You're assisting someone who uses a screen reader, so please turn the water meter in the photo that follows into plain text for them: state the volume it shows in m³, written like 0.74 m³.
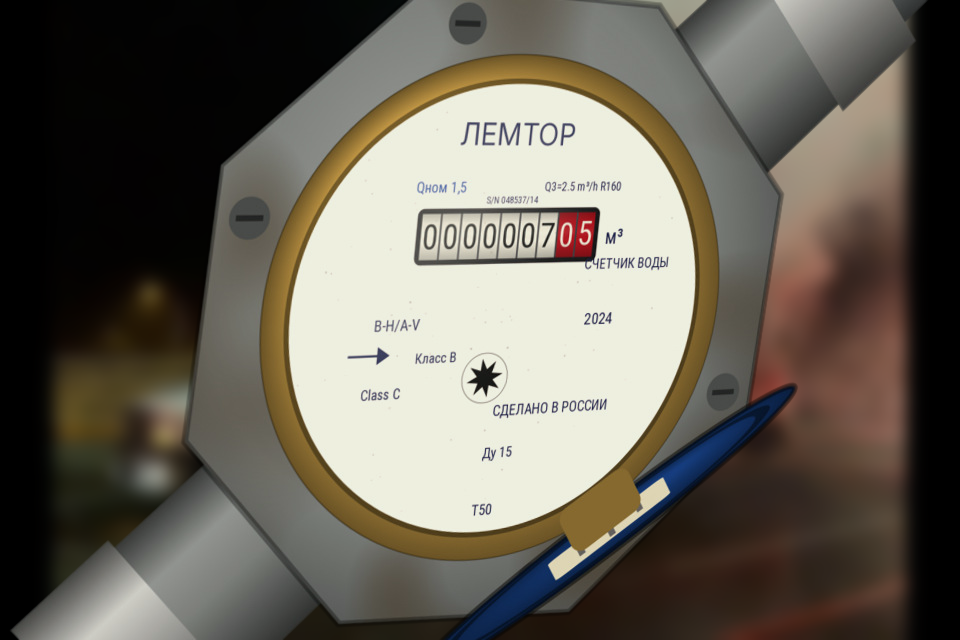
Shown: 7.05 m³
